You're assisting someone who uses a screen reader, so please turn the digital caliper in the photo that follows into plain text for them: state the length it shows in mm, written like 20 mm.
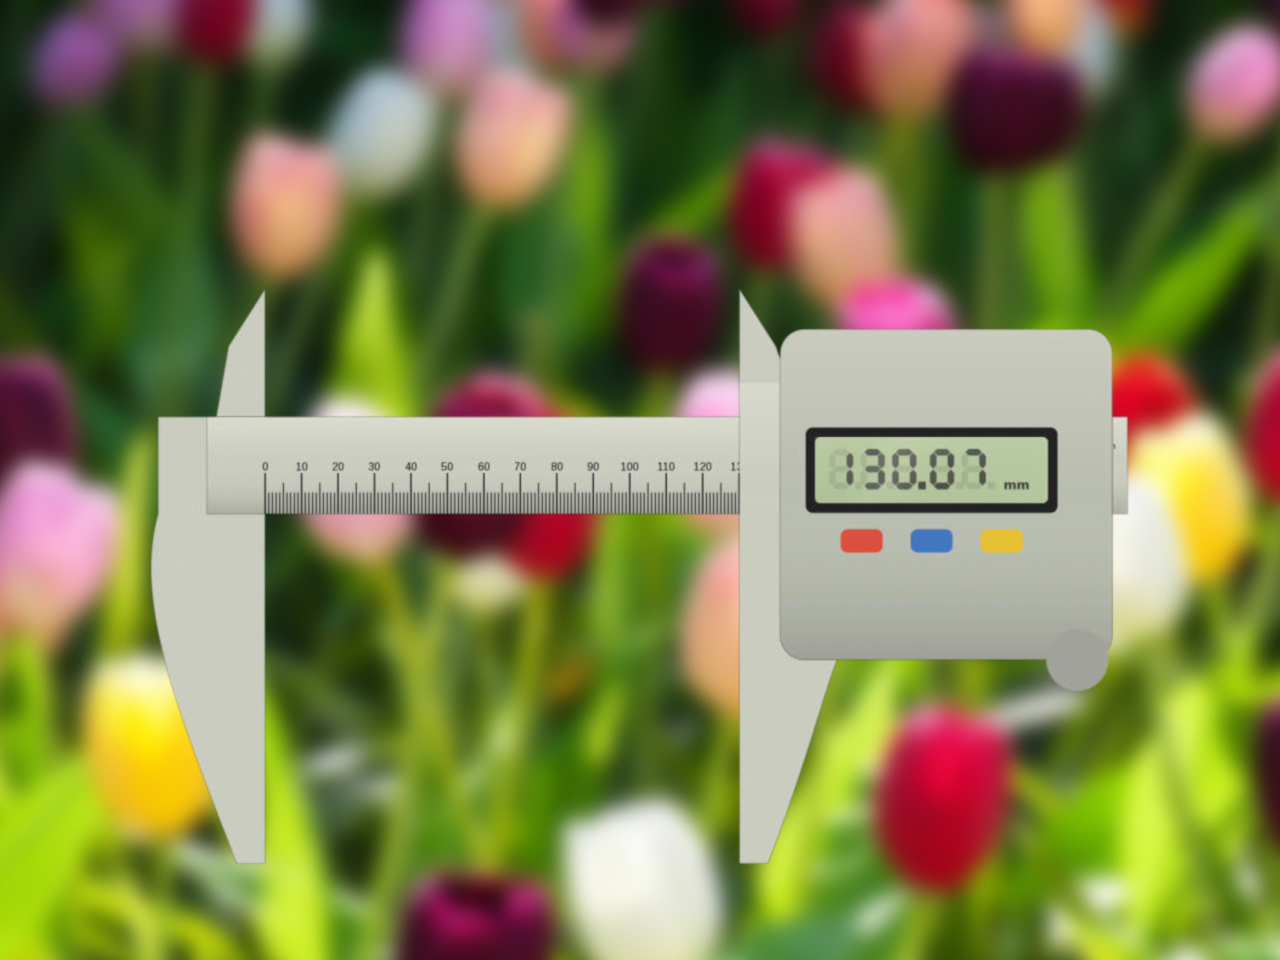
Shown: 130.07 mm
